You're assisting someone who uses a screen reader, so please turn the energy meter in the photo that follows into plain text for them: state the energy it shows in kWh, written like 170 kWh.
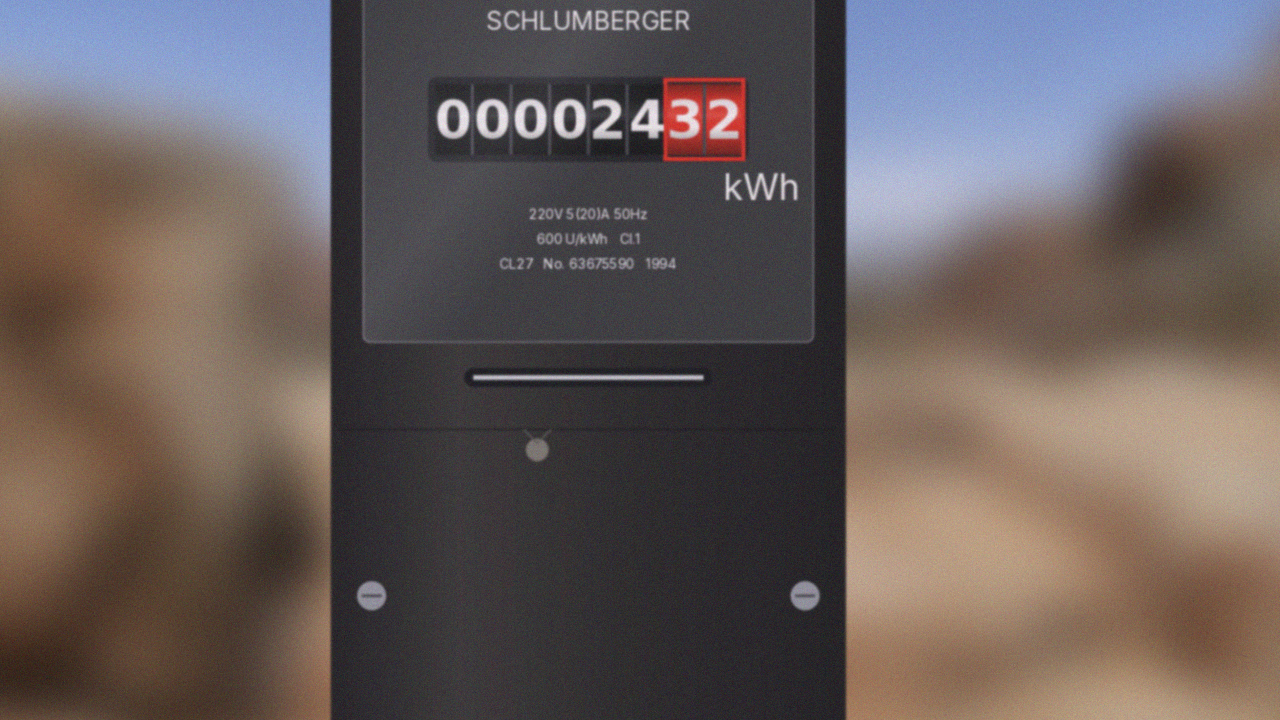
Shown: 24.32 kWh
